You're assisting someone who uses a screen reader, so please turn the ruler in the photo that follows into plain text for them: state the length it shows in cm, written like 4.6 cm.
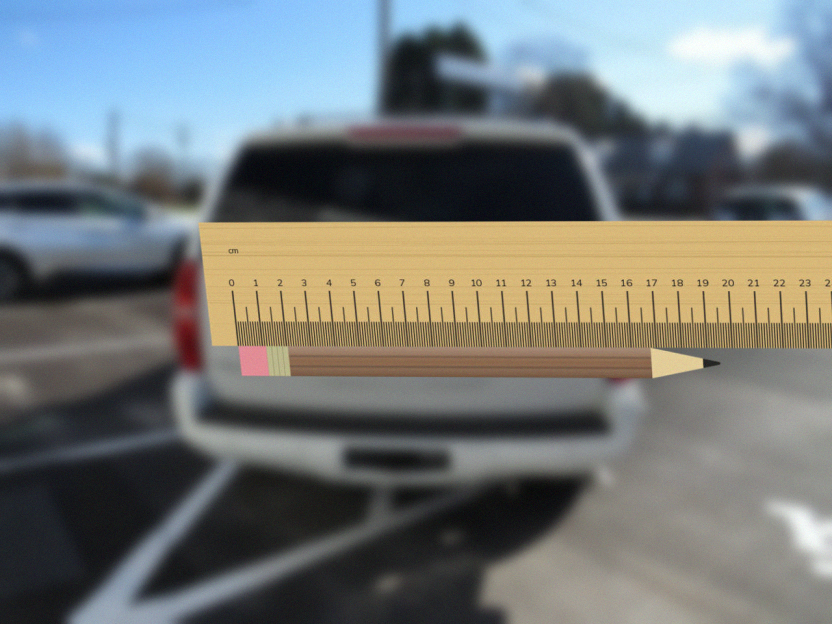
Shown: 19.5 cm
